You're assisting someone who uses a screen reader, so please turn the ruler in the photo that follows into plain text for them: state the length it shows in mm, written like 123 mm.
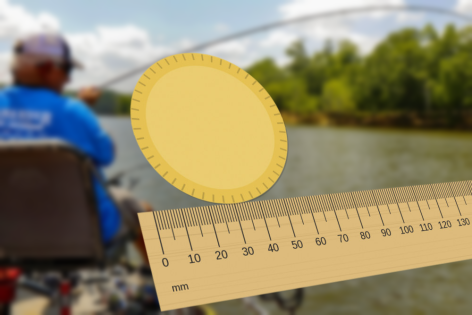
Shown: 60 mm
